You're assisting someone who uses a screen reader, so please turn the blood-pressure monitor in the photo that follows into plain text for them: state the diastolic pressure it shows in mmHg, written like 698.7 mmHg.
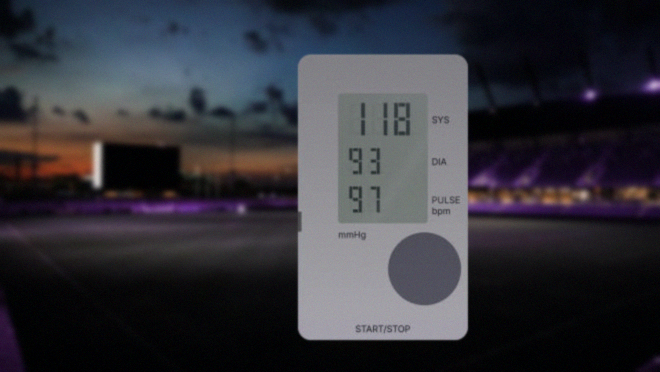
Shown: 93 mmHg
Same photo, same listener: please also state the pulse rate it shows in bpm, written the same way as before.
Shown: 97 bpm
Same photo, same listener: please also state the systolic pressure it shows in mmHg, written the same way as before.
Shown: 118 mmHg
